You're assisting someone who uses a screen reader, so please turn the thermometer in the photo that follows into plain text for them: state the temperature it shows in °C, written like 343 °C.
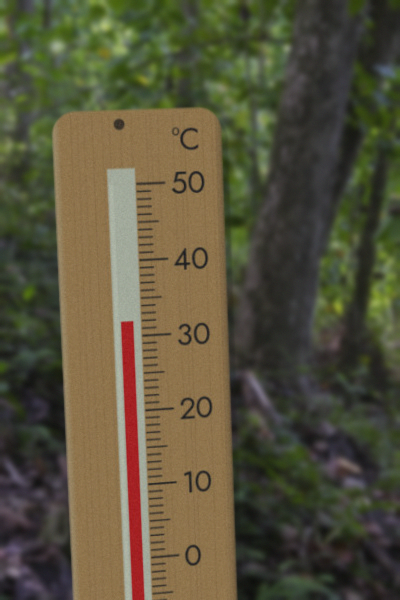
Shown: 32 °C
